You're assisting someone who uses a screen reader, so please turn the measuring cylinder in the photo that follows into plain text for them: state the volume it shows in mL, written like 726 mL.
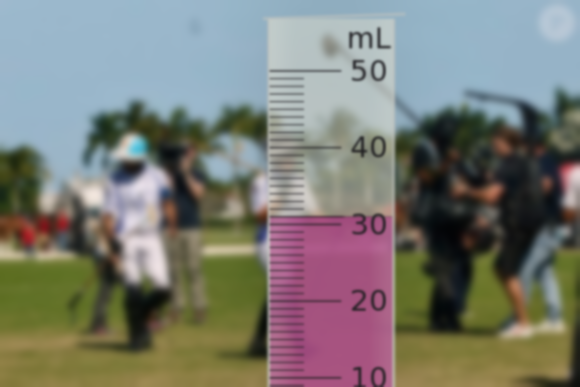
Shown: 31 mL
